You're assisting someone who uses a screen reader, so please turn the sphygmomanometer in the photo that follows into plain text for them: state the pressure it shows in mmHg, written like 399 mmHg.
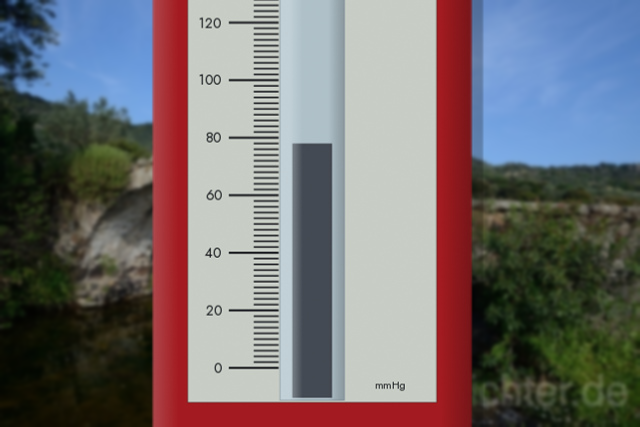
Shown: 78 mmHg
